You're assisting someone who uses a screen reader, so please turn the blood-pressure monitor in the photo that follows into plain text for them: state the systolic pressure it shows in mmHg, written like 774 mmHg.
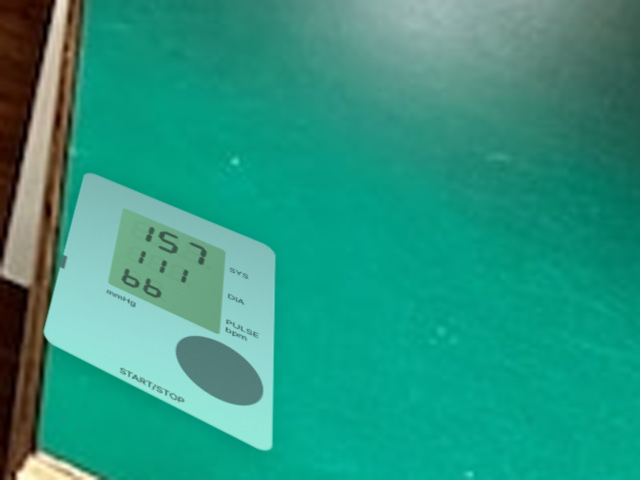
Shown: 157 mmHg
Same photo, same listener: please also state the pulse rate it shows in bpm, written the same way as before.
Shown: 66 bpm
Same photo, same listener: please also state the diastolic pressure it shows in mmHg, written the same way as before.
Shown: 111 mmHg
